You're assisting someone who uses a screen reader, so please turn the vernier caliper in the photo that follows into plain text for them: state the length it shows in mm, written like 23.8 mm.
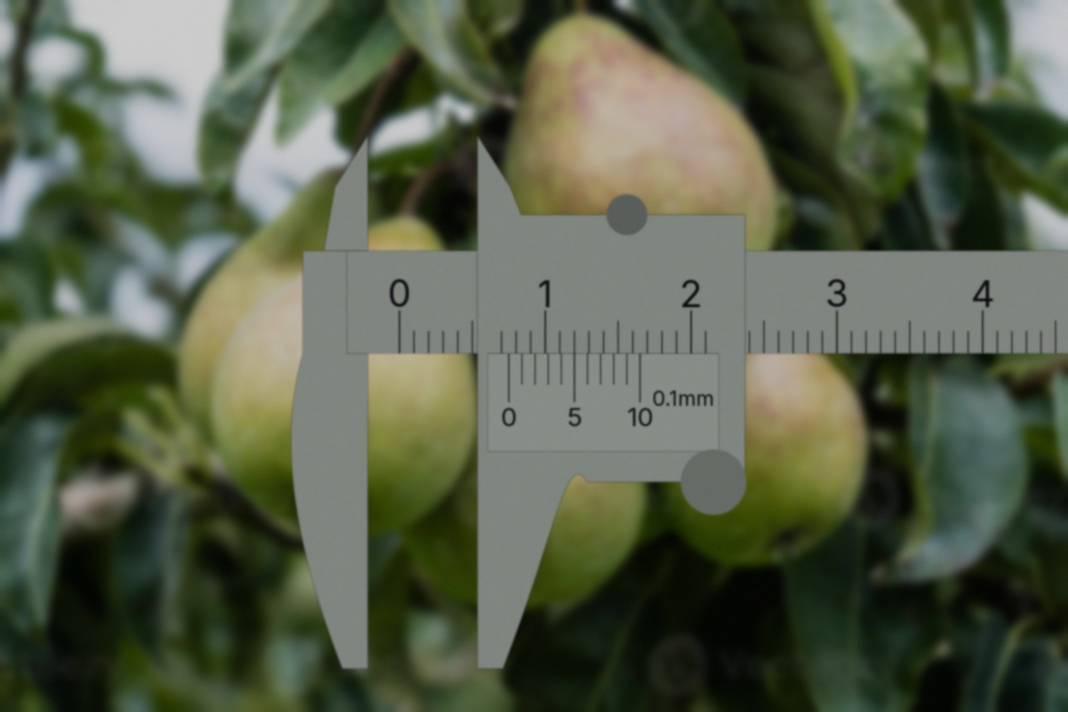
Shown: 7.5 mm
